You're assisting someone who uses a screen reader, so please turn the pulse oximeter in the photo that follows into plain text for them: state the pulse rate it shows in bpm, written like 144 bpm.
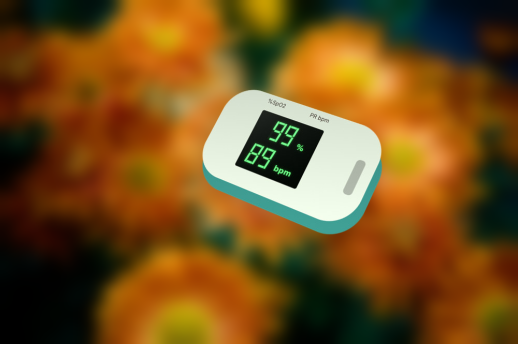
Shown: 89 bpm
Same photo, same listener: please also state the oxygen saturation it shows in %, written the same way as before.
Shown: 99 %
